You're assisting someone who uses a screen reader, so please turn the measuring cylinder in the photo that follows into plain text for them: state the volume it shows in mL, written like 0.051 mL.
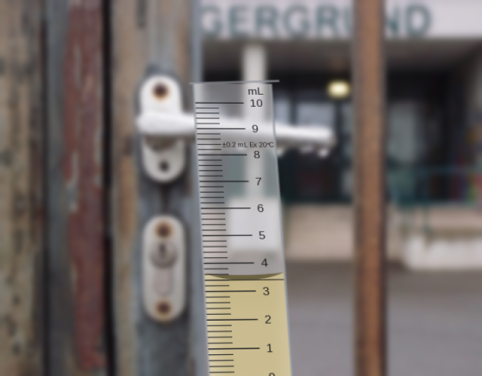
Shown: 3.4 mL
